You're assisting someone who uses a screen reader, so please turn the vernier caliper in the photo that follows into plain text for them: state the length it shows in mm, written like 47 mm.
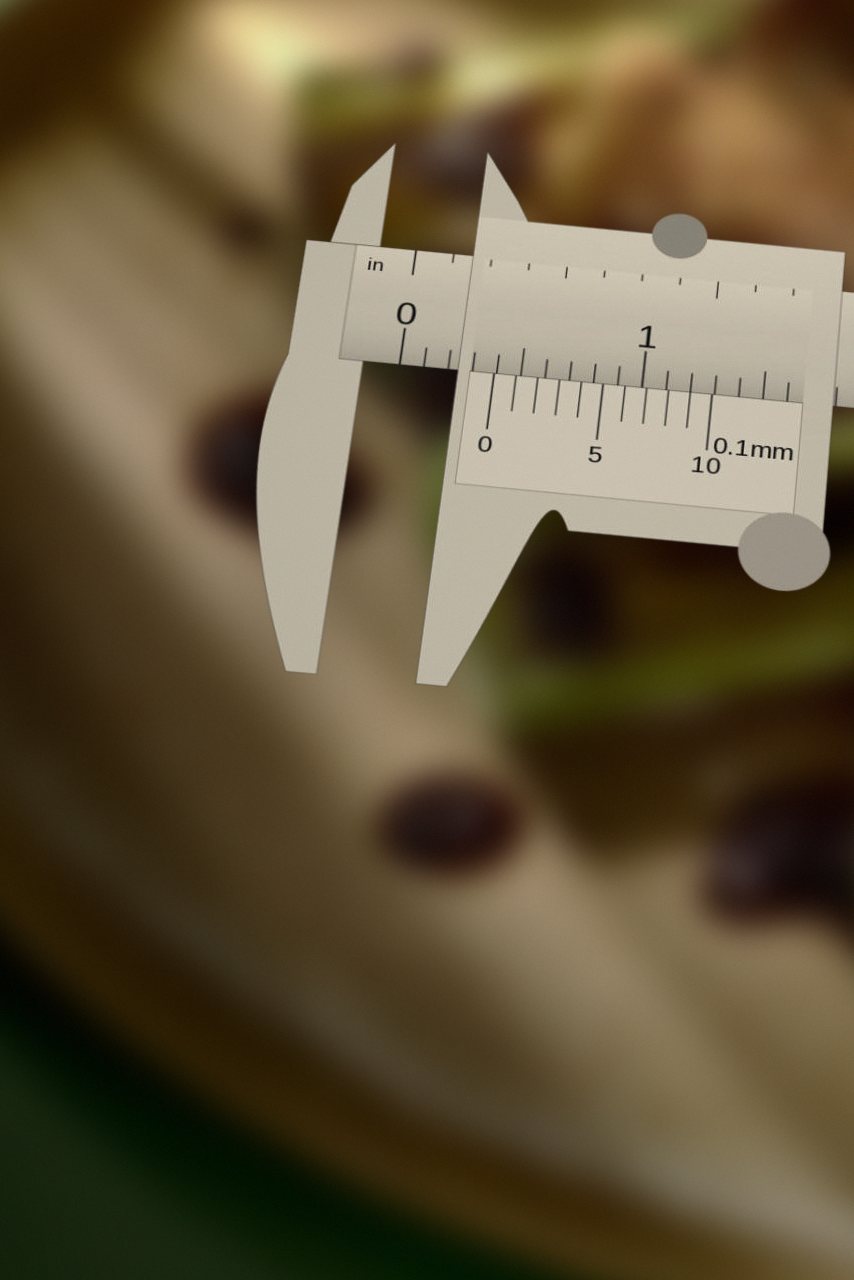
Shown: 3.9 mm
